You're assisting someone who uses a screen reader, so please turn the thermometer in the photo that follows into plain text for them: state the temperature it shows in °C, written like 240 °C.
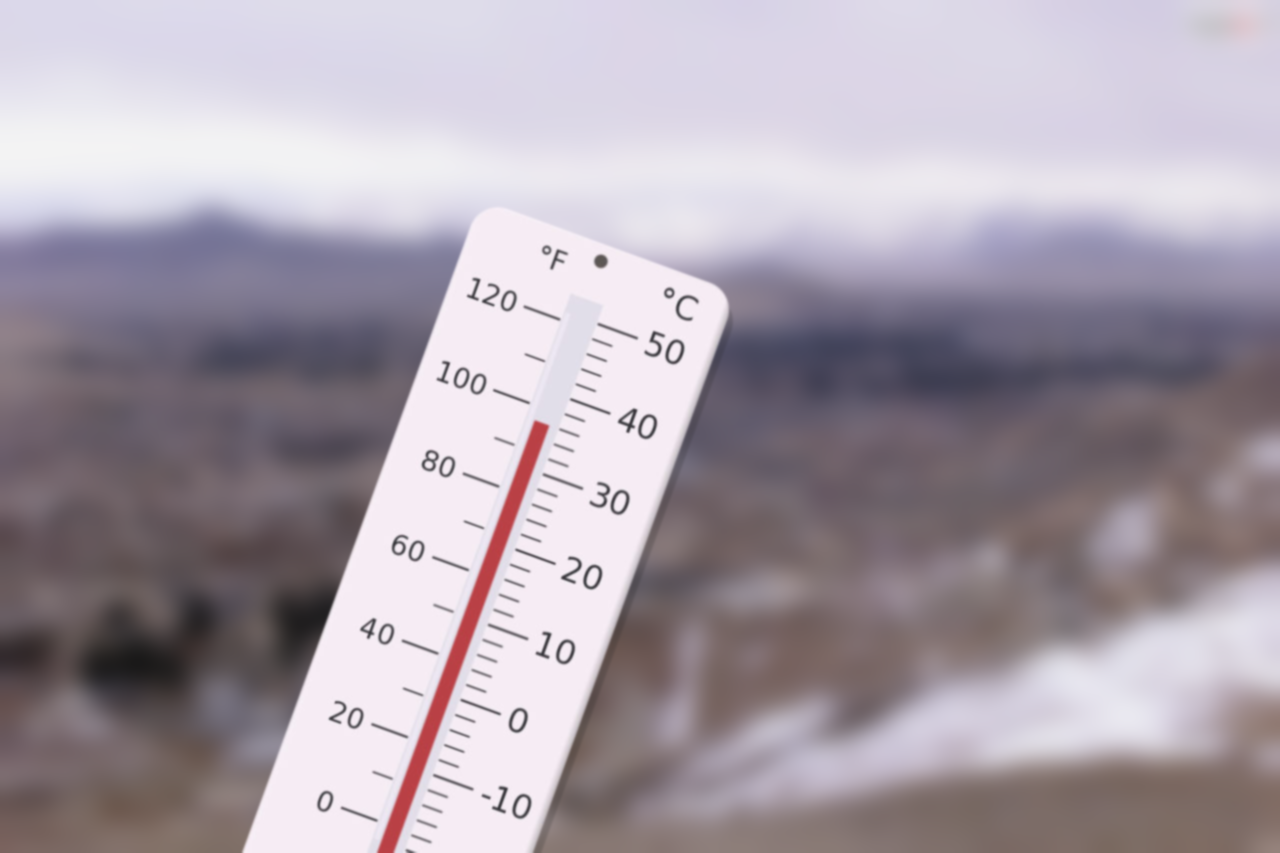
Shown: 36 °C
